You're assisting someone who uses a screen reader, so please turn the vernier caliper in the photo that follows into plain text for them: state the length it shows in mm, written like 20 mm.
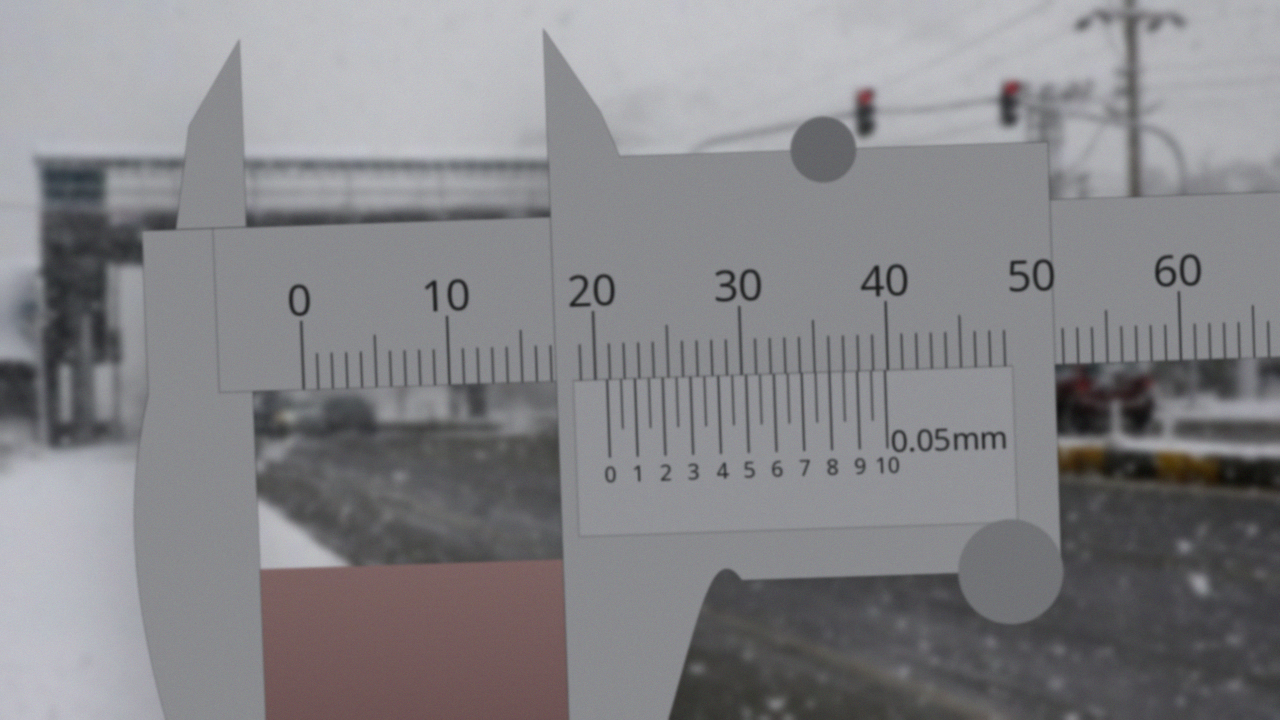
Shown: 20.8 mm
